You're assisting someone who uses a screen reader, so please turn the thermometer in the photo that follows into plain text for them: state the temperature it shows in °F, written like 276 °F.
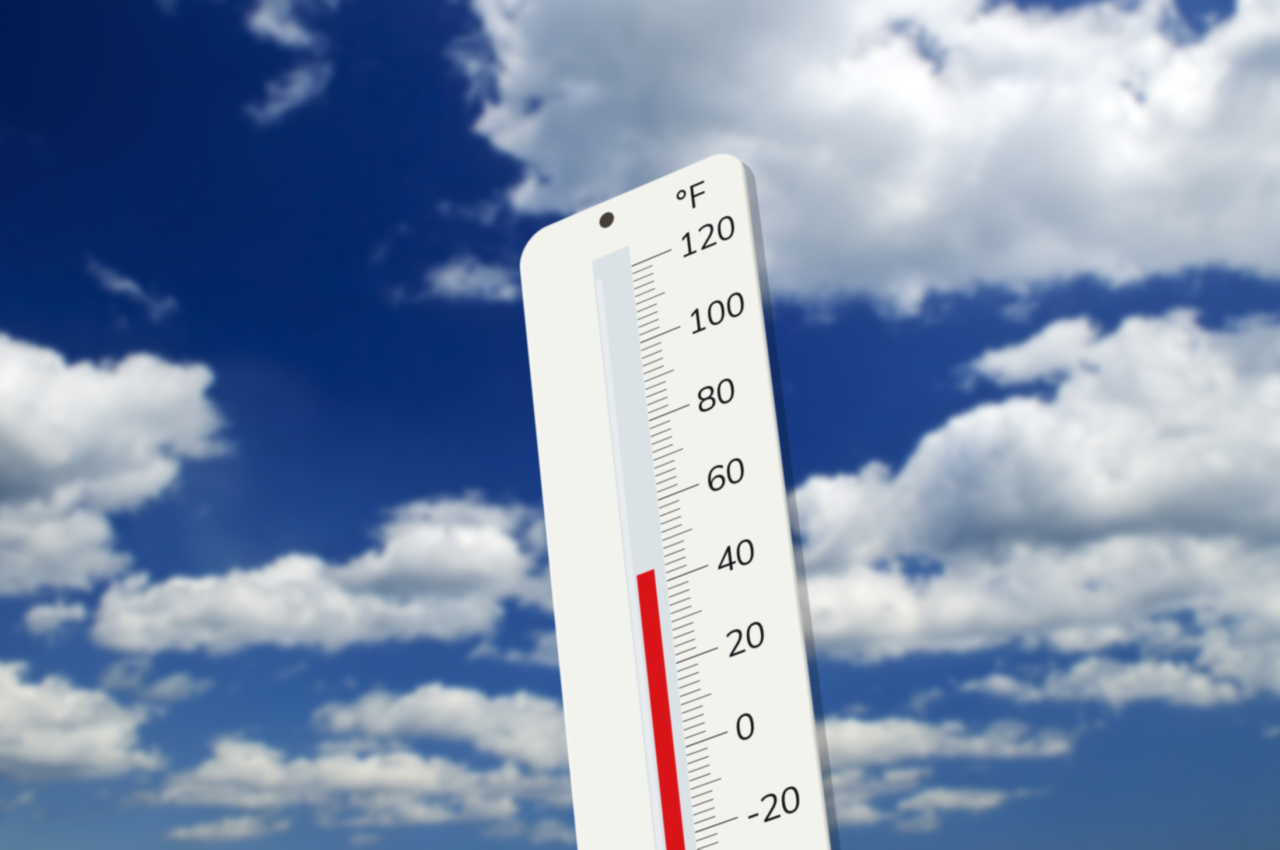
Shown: 44 °F
